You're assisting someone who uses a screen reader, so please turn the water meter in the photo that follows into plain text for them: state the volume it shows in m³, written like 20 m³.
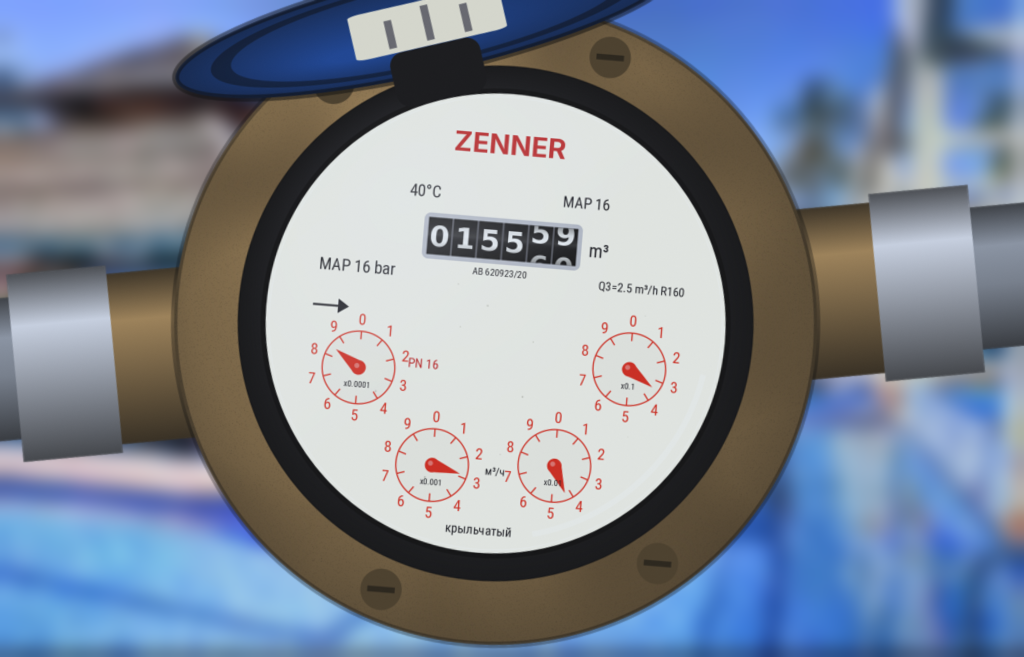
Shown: 15559.3428 m³
